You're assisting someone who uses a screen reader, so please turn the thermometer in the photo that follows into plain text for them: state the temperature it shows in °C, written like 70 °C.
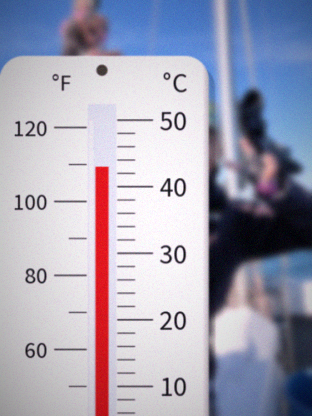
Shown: 43 °C
